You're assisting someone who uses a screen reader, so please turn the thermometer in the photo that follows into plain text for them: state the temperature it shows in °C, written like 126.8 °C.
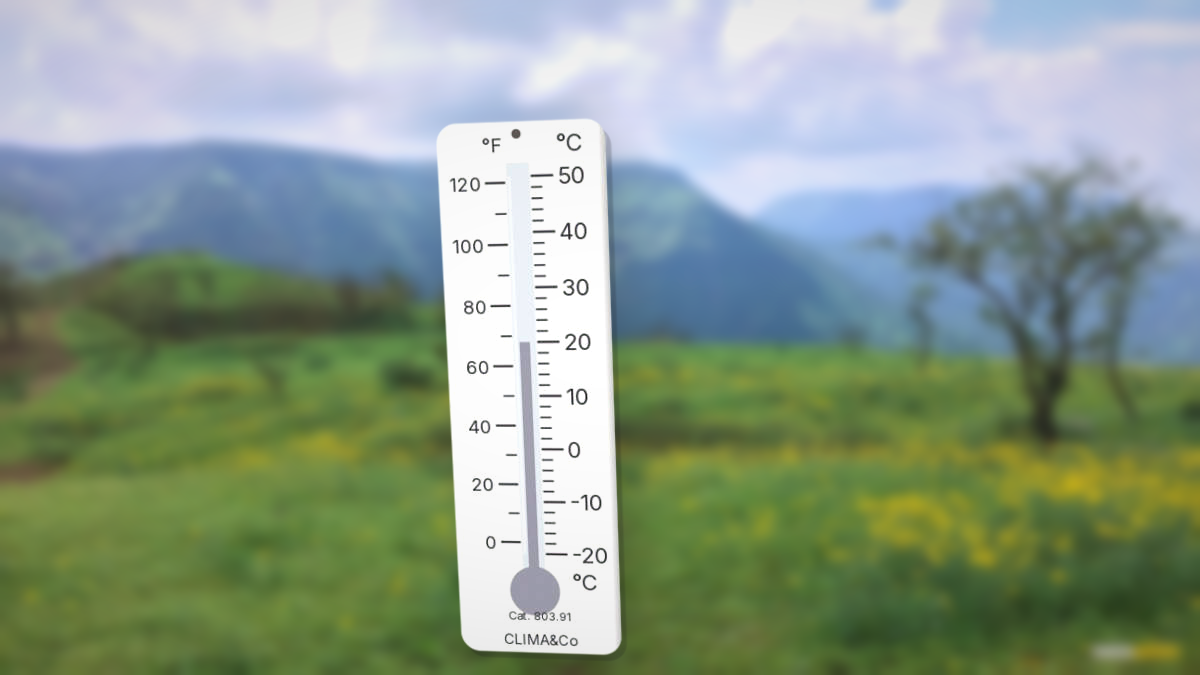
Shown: 20 °C
